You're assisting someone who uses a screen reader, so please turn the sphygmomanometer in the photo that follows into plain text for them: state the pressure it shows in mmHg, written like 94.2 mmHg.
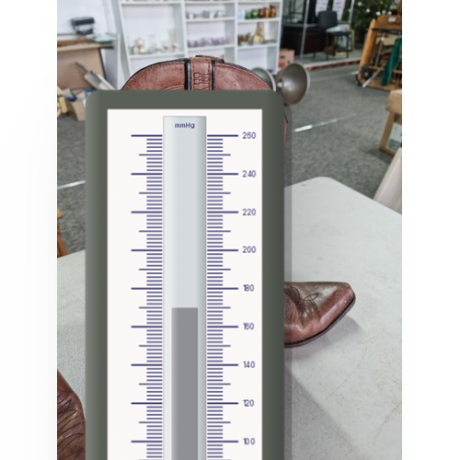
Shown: 170 mmHg
